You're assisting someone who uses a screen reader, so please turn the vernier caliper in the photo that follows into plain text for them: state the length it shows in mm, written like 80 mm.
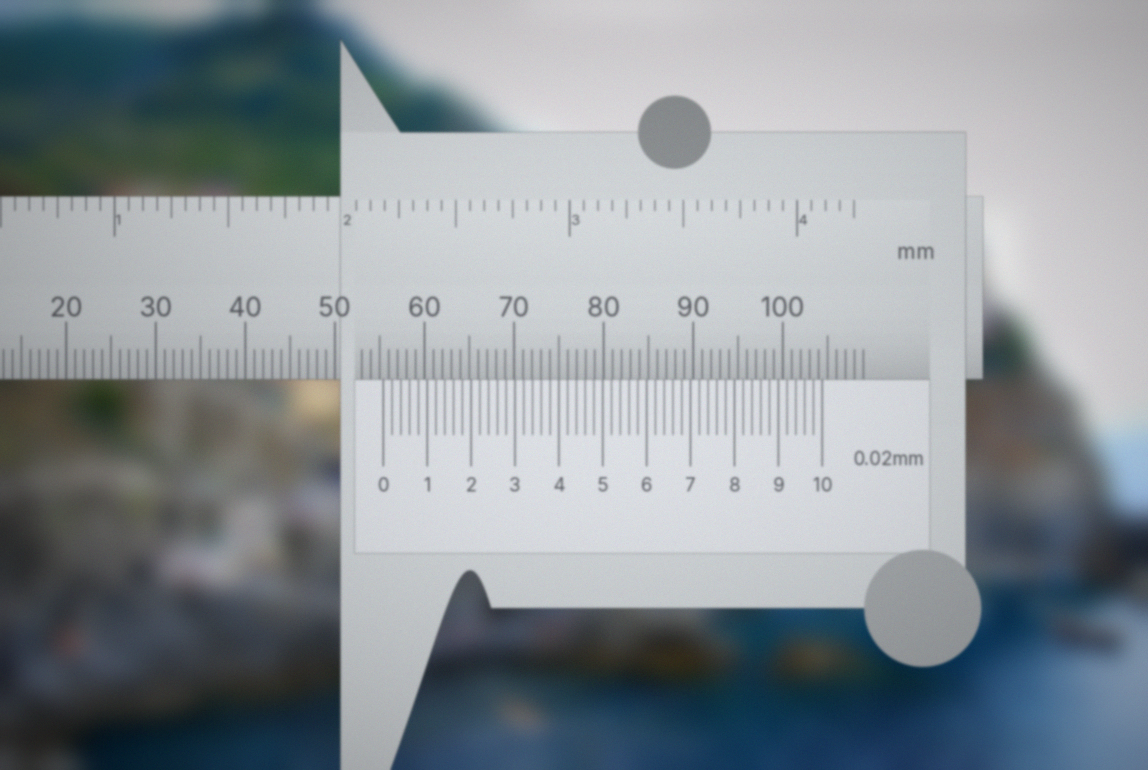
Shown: 55.4 mm
